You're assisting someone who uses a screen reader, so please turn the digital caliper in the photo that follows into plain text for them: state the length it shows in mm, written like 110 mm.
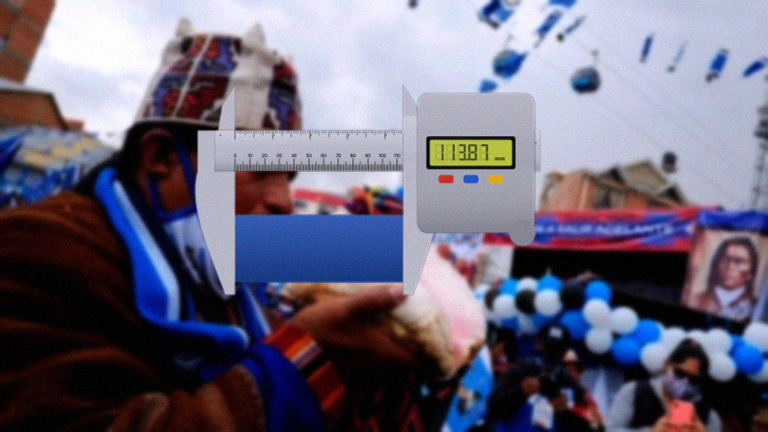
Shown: 113.87 mm
